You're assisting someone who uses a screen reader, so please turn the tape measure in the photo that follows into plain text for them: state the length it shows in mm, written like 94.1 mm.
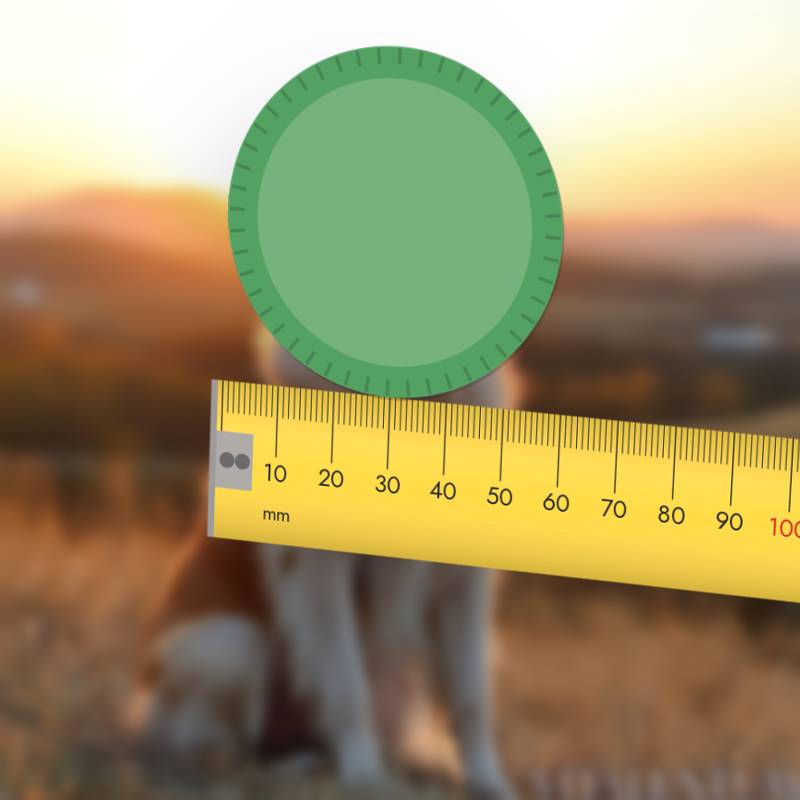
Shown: 59 mm
